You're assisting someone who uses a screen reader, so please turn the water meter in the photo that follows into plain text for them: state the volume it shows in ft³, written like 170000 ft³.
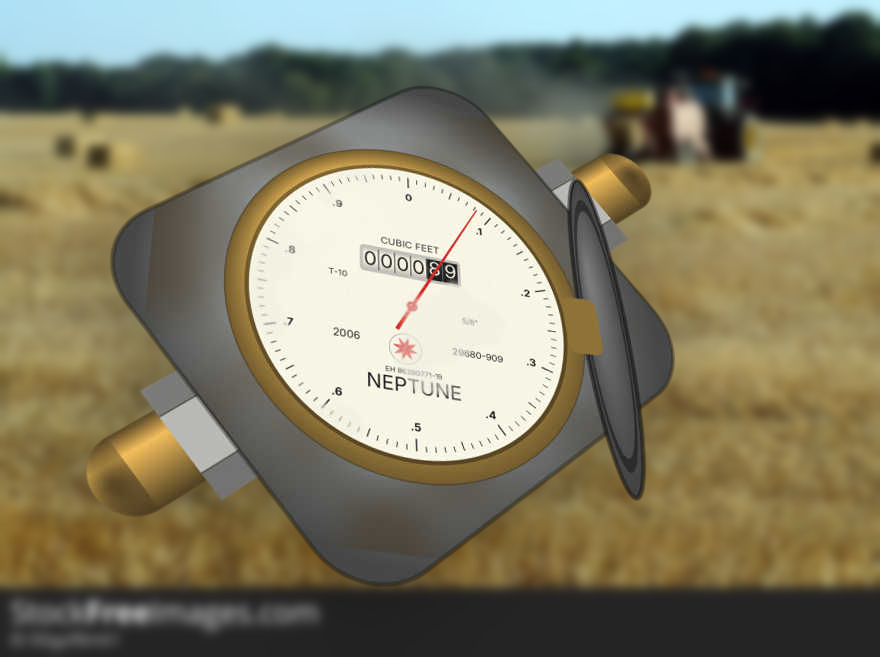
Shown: 89.08 ft³
